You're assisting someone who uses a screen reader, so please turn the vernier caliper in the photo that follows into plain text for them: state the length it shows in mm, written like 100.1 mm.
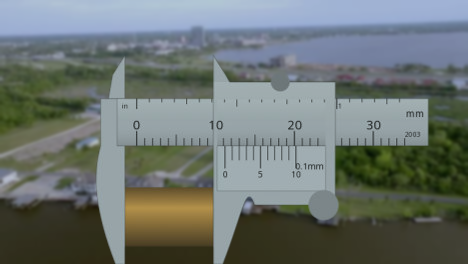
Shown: 11.2 mm
